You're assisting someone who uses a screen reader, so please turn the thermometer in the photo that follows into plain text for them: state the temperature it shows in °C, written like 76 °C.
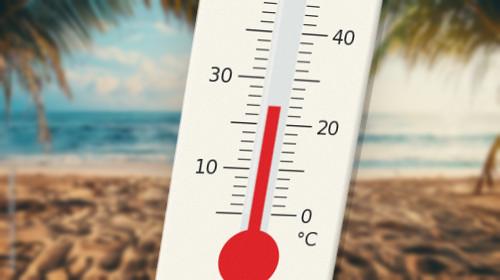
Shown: 24 °C
